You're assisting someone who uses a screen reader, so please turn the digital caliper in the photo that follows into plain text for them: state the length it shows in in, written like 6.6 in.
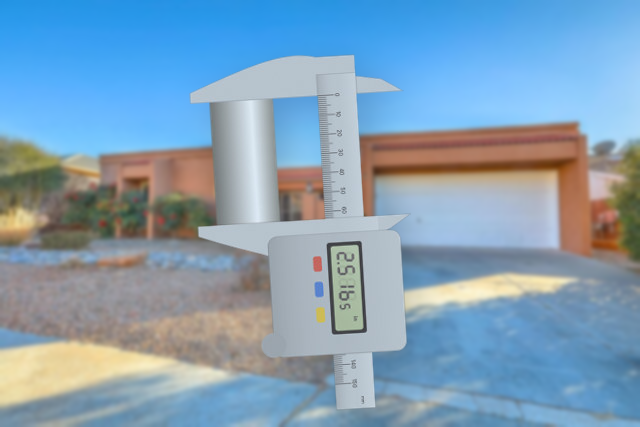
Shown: 2.5165 in
